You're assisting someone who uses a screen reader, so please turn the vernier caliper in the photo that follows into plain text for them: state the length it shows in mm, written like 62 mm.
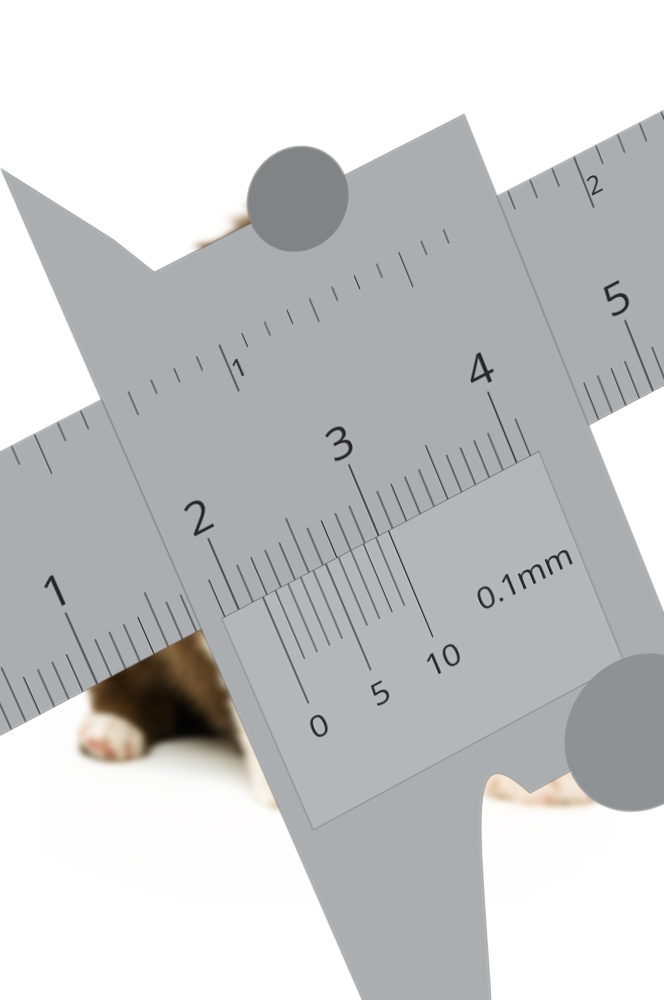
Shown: 21.7 mm
